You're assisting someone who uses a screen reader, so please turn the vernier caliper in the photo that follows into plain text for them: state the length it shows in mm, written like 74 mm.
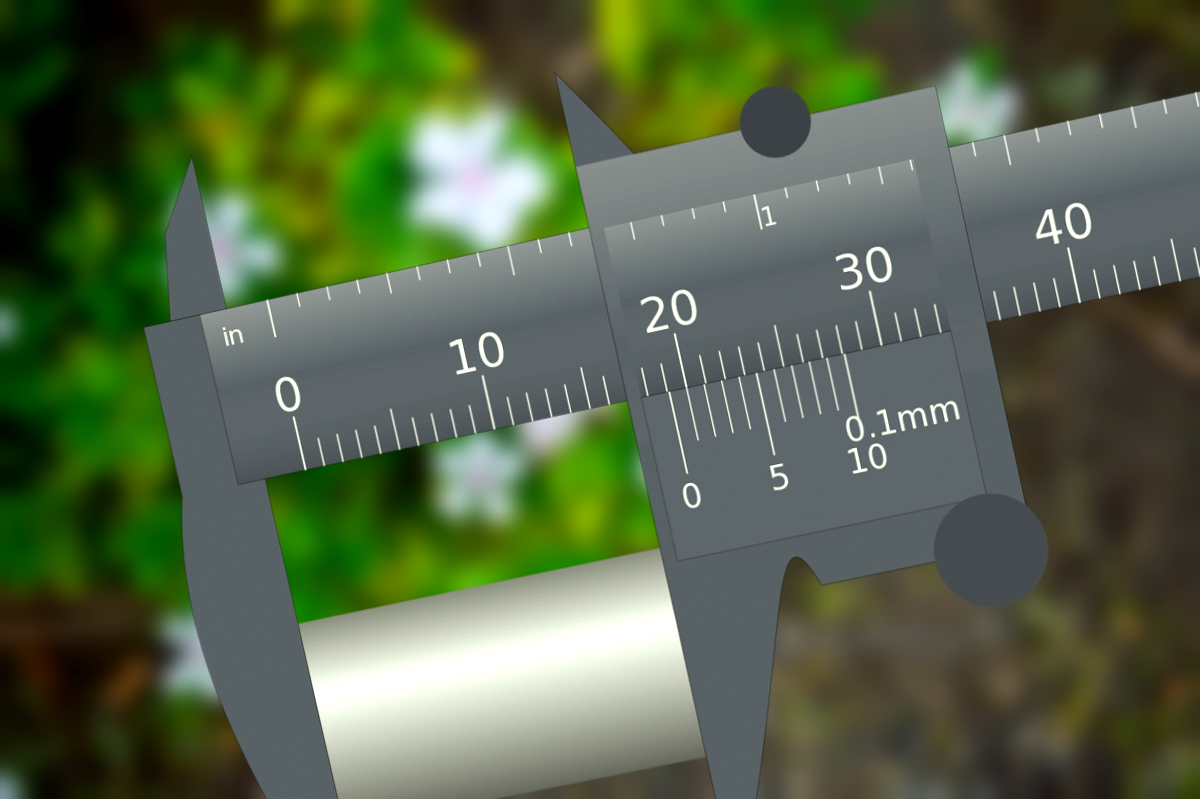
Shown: 19.1 mm
